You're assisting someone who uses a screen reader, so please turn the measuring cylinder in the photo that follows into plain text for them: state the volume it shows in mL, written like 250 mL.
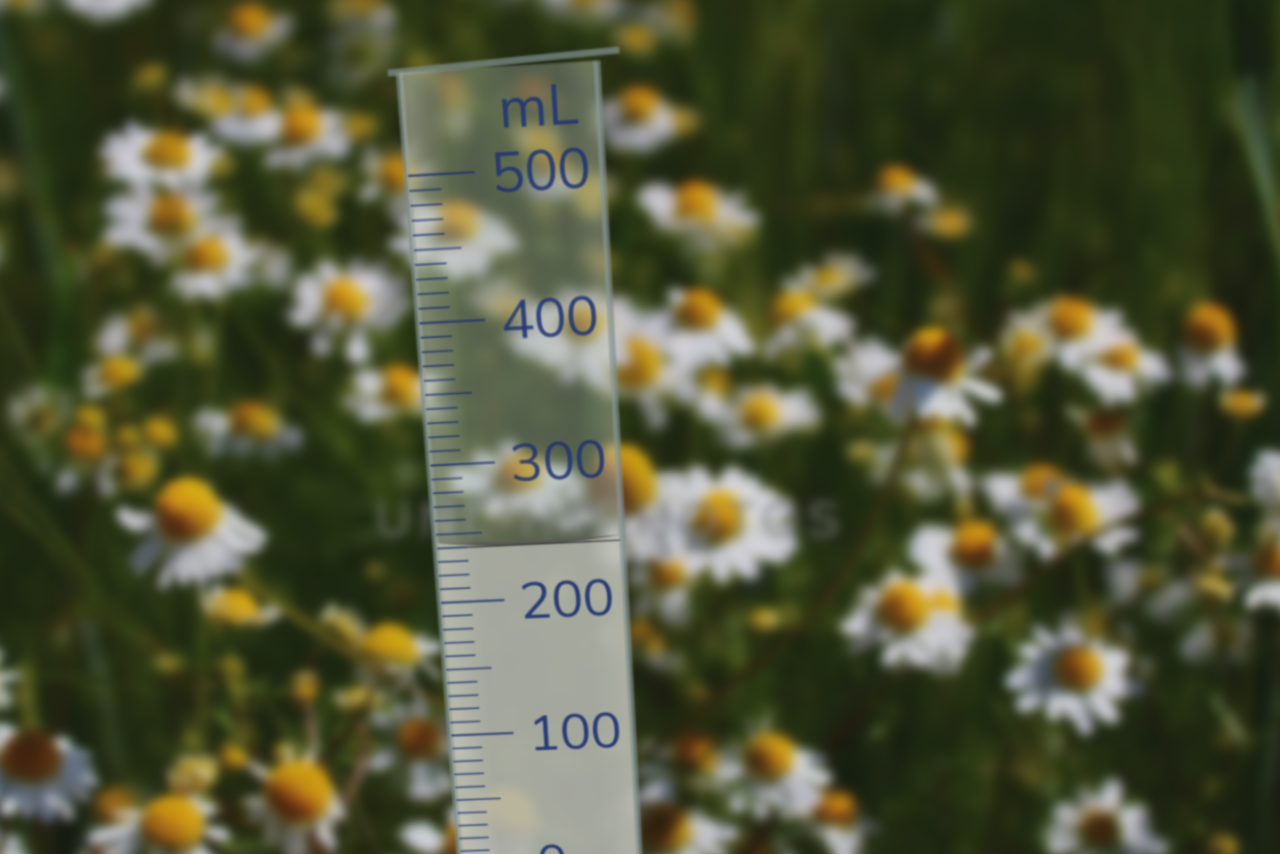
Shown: 240 mL
